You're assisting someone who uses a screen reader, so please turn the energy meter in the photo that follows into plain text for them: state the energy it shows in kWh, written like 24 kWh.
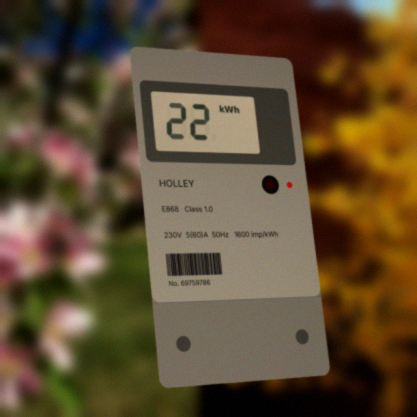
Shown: 22 kWh
